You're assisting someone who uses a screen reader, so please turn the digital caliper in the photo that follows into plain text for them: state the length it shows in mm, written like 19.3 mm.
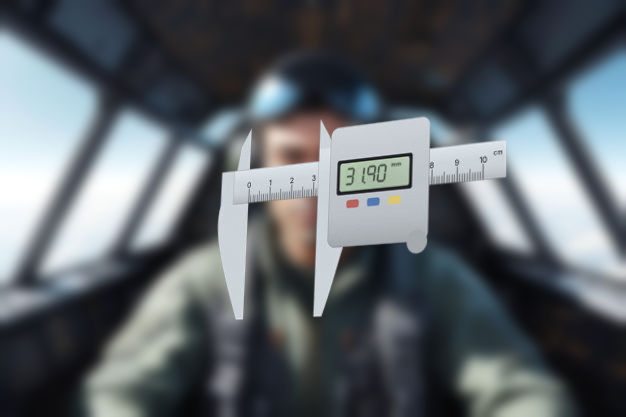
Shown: 31.90 mm
